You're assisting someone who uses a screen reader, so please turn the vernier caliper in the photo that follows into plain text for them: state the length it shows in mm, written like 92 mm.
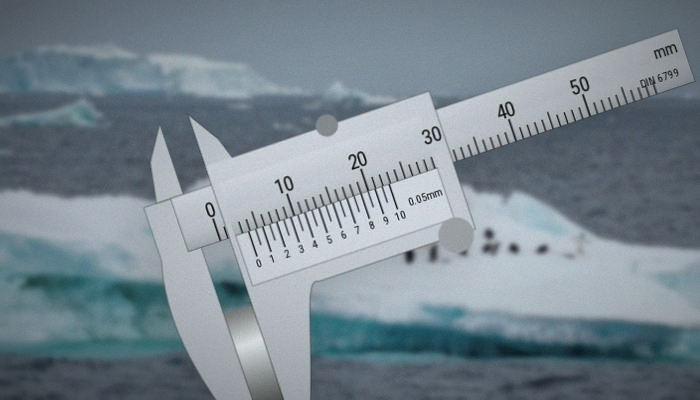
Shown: 3.8 mm
